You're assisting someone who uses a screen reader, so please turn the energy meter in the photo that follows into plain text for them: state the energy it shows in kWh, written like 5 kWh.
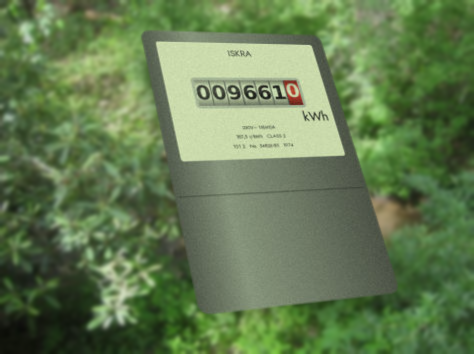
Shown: 9661.0 kWh
